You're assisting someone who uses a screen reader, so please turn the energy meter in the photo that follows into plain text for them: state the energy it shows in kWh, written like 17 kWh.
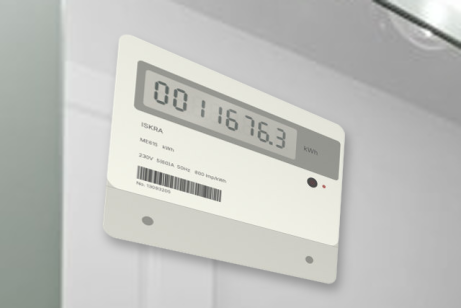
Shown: 11676.3 kWh
